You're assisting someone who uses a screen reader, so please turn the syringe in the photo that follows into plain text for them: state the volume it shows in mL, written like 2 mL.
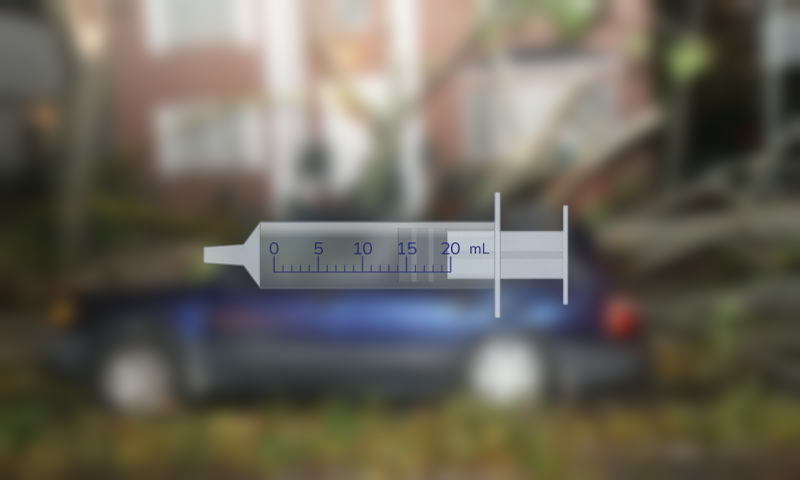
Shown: 14 mL
